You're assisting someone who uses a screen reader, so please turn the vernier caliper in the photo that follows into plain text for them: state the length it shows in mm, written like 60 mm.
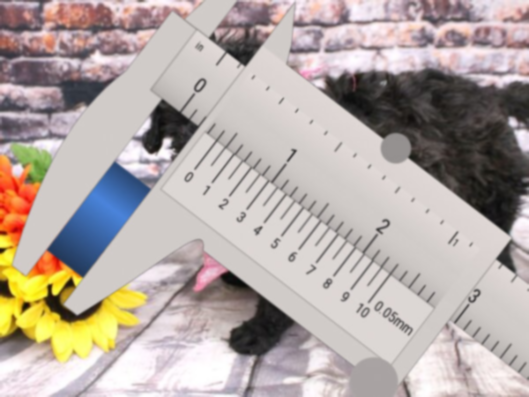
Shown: 4.0 mm
